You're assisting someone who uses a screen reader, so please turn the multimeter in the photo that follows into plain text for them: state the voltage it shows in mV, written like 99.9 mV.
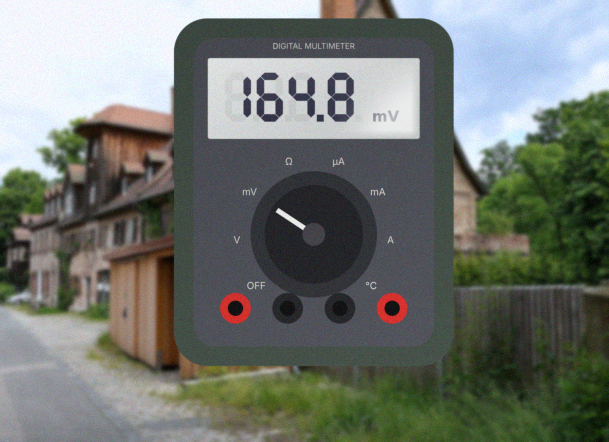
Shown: 164.8 mV
